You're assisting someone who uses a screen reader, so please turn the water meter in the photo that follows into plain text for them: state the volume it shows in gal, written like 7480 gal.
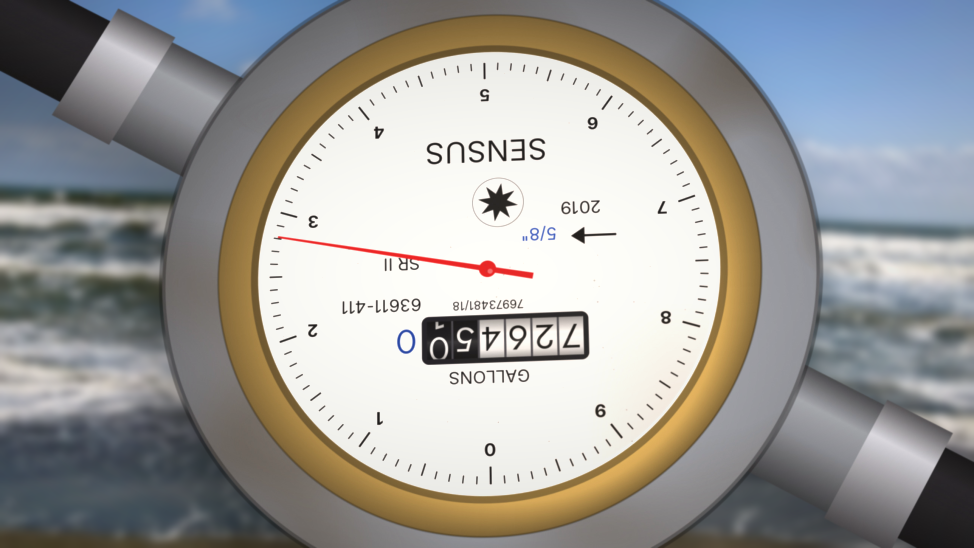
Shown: 7264502.8 gal
